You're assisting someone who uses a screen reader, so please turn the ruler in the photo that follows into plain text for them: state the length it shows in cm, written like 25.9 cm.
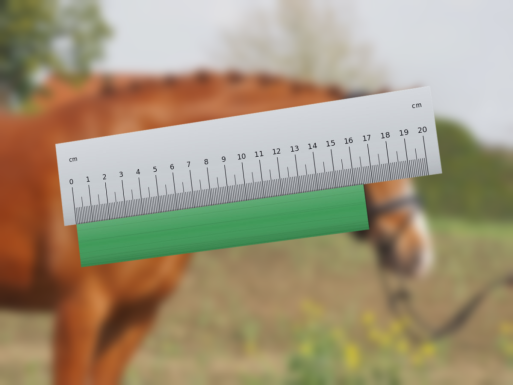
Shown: 16.5 cm
